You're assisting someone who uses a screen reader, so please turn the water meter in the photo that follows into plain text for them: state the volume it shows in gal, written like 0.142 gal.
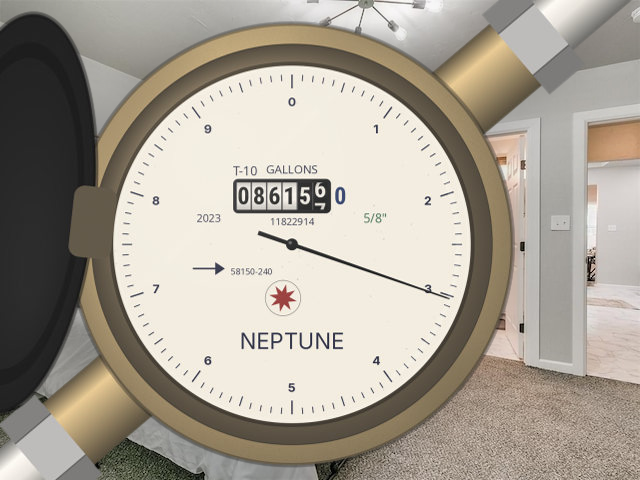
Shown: 861563.0 gal
